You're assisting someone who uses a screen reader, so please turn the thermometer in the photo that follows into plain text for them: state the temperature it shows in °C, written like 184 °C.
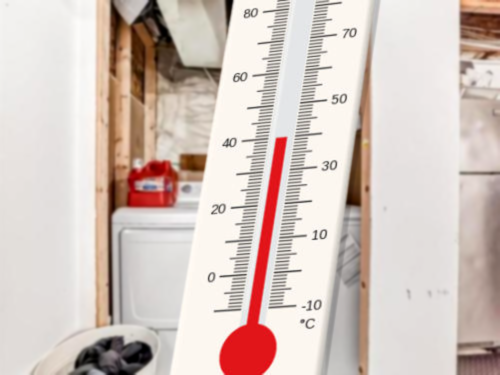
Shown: 40 °C
